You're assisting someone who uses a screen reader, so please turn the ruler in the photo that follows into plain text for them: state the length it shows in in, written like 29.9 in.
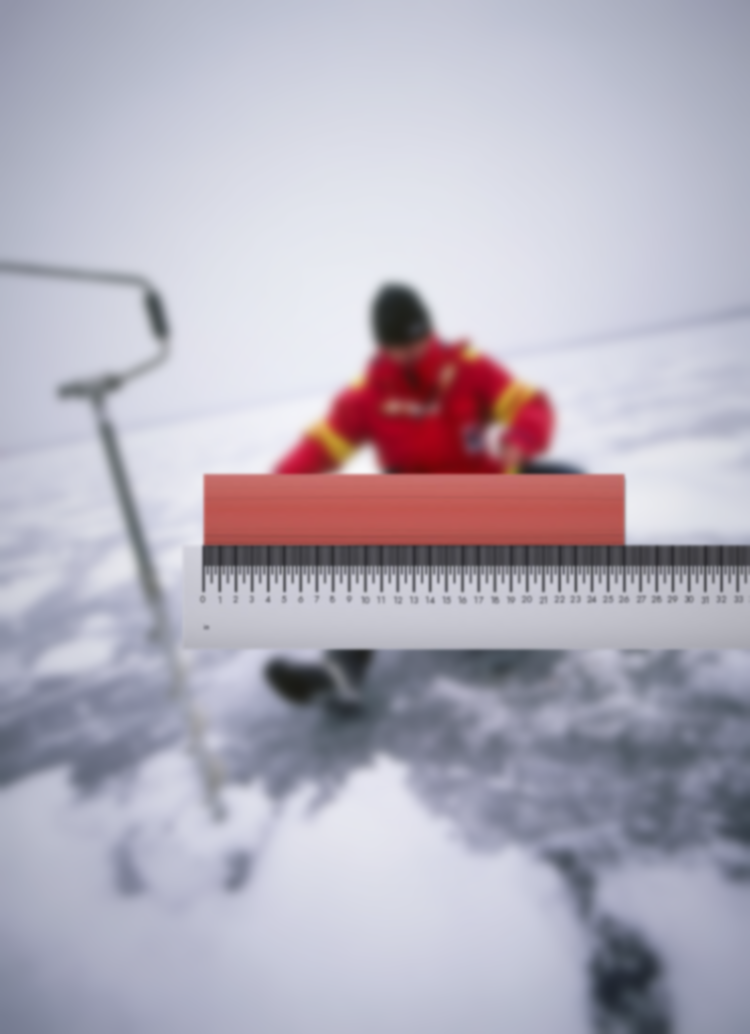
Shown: 26 in
